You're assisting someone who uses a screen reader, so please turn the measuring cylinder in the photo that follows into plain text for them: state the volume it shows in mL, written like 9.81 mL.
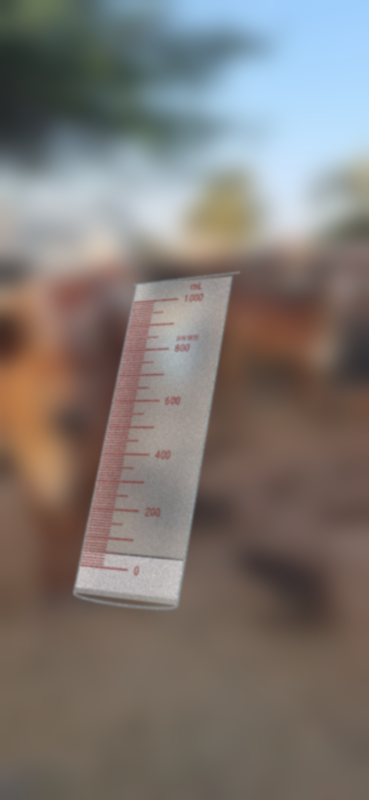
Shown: 50 mL
